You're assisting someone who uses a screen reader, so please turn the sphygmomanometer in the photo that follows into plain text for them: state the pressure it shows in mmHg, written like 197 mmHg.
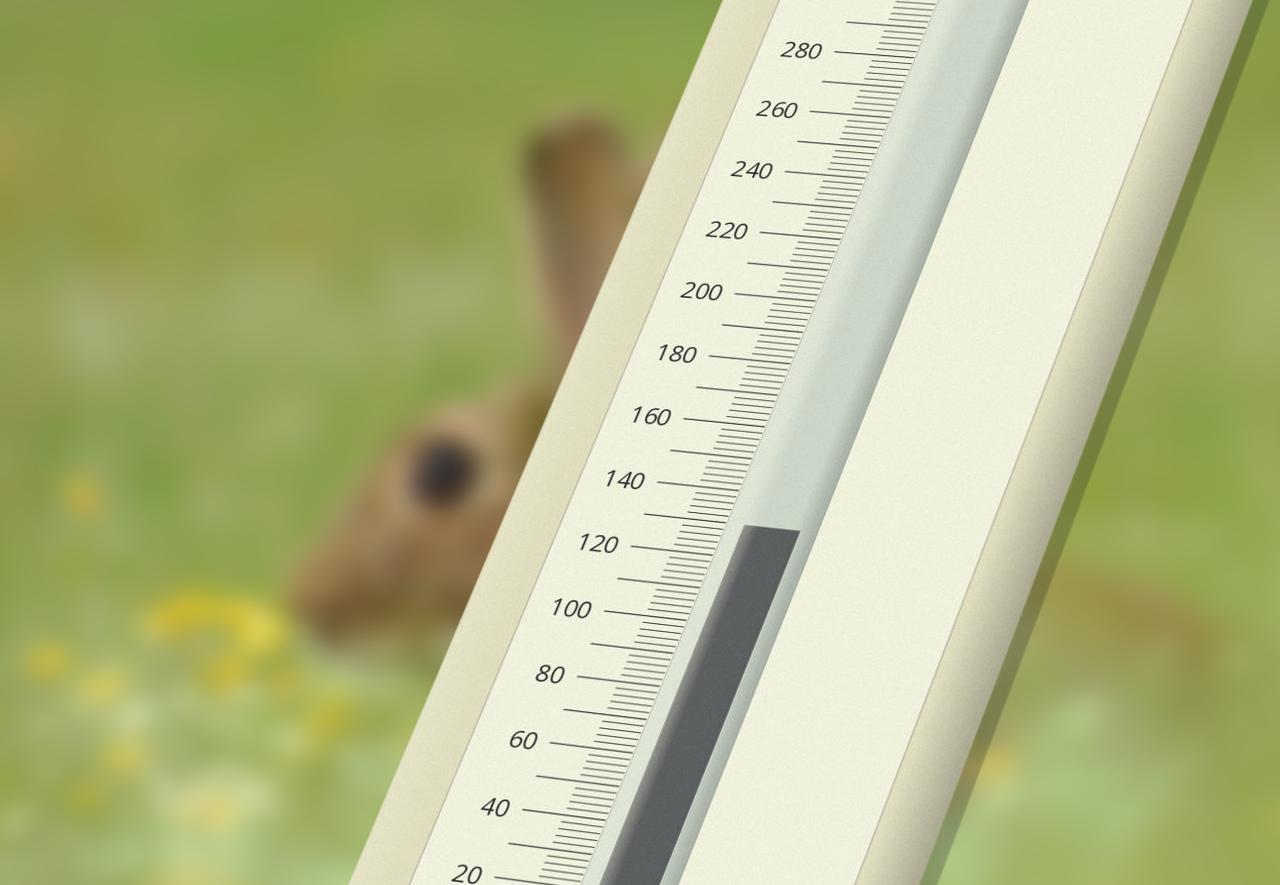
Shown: 130 mmHg
